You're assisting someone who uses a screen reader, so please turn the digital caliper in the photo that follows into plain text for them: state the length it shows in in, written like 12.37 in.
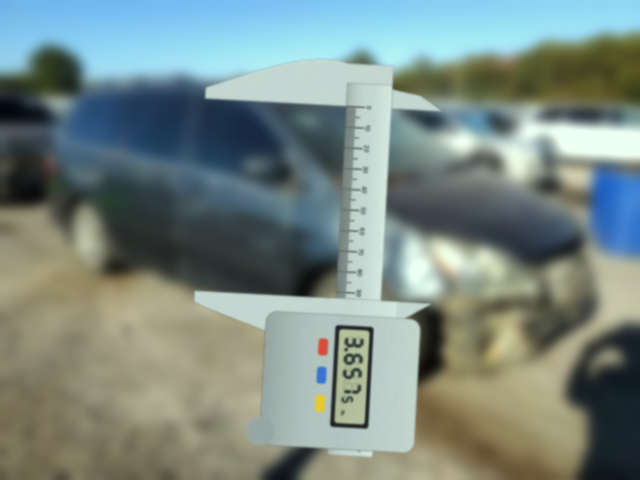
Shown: 3.6575 in
